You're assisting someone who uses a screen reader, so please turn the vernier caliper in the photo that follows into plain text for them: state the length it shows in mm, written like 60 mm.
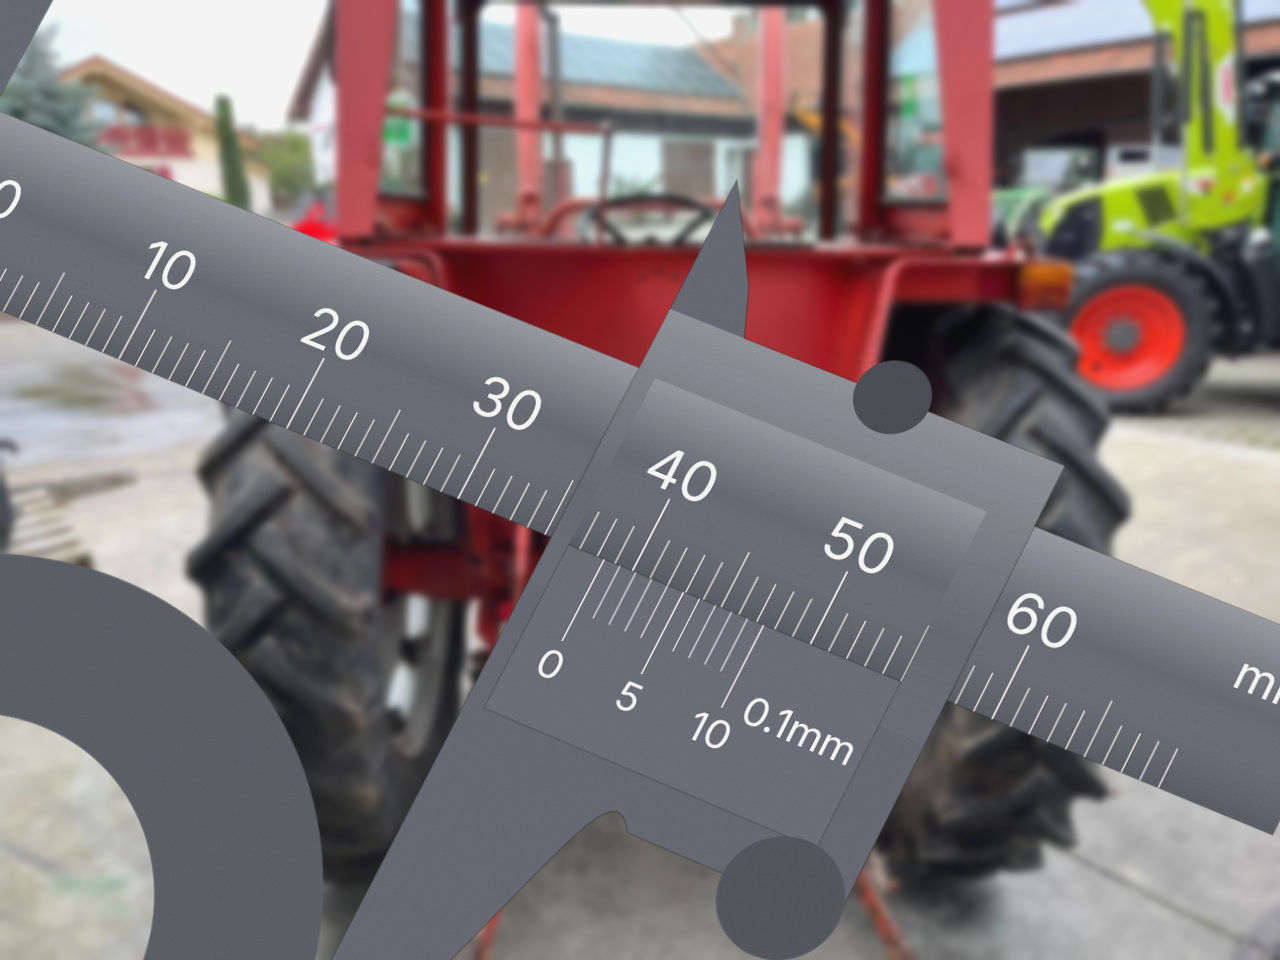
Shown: 38.4 mm
